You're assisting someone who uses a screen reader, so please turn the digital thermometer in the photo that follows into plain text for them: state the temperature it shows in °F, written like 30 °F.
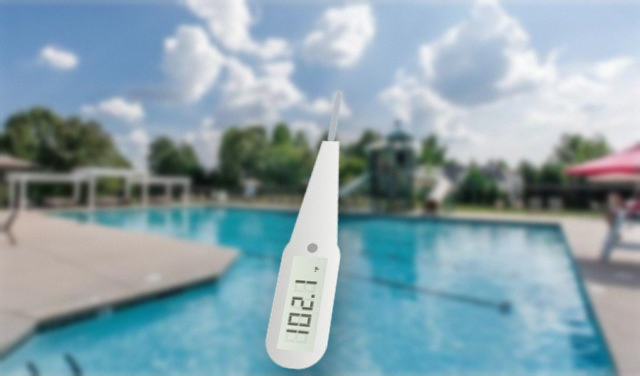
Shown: 102.1 °F
